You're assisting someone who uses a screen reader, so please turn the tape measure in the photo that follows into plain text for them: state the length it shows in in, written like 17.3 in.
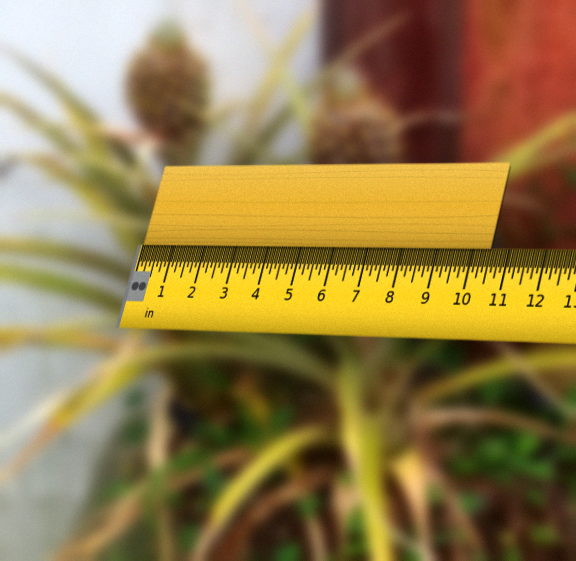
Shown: 10.5 in
